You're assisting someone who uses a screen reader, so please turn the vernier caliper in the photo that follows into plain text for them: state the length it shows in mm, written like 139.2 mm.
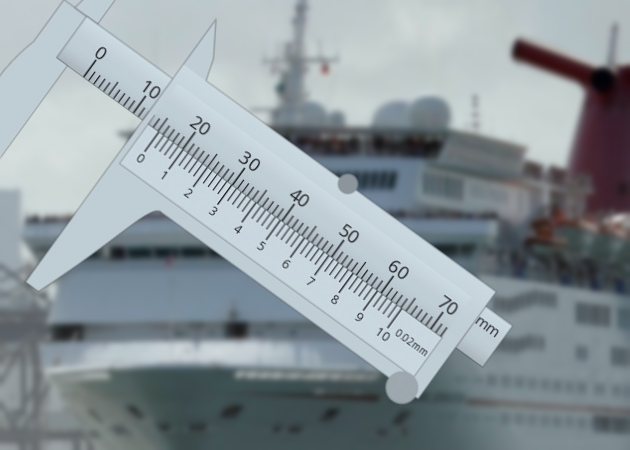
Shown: 15.2 mm
